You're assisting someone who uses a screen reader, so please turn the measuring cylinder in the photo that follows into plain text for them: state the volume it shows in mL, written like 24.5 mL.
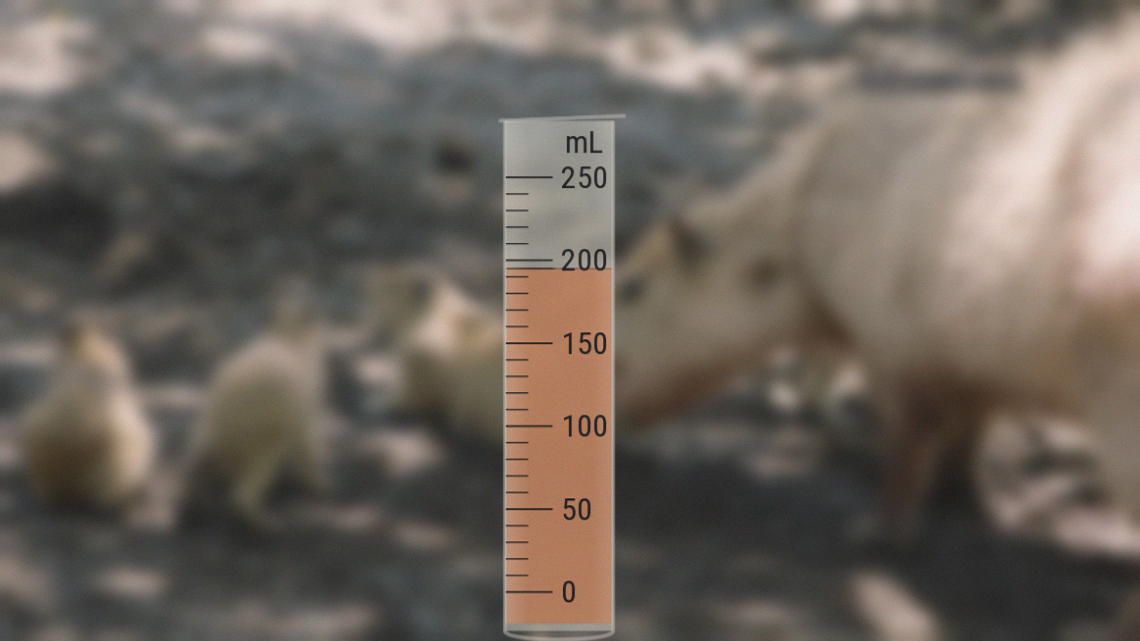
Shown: 195 mL
